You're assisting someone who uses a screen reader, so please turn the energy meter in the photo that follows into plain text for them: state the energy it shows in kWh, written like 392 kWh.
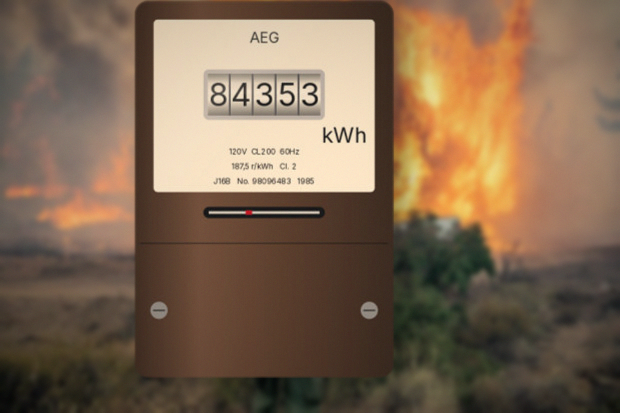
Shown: 84353 kWh
